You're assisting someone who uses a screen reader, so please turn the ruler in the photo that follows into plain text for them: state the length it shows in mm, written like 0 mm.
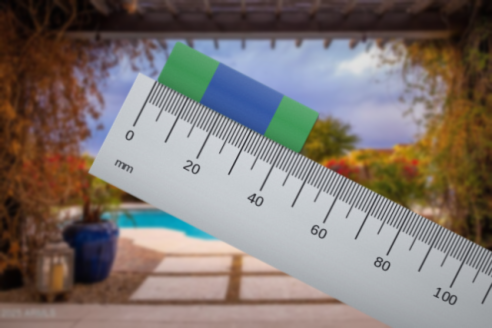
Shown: 45 mm
